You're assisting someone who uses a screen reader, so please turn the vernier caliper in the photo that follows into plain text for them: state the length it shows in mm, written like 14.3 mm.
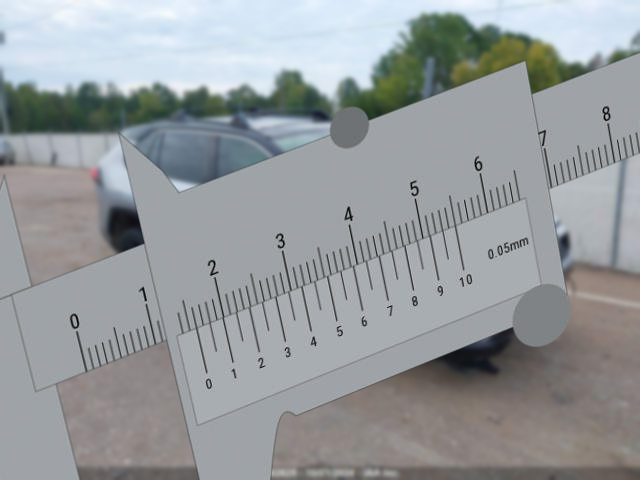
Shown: 16.0 mm
